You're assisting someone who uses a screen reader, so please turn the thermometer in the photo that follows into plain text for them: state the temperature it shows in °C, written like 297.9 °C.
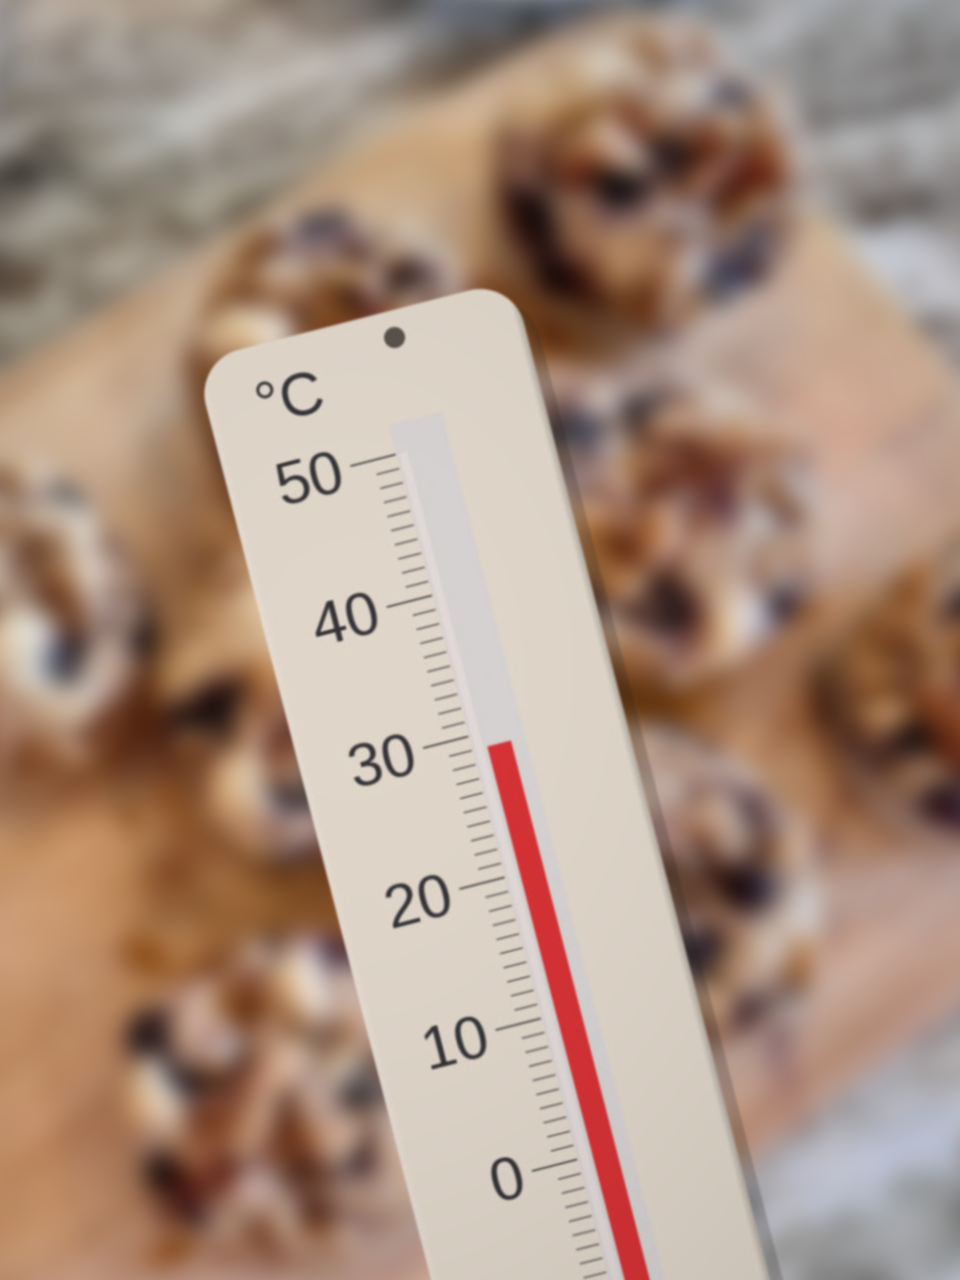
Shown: 29 °C
